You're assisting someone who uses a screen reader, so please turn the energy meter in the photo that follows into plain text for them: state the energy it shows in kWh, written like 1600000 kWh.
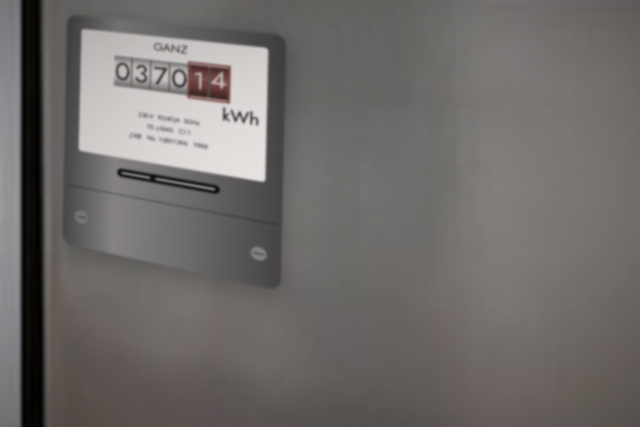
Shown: 370.14 kWh
